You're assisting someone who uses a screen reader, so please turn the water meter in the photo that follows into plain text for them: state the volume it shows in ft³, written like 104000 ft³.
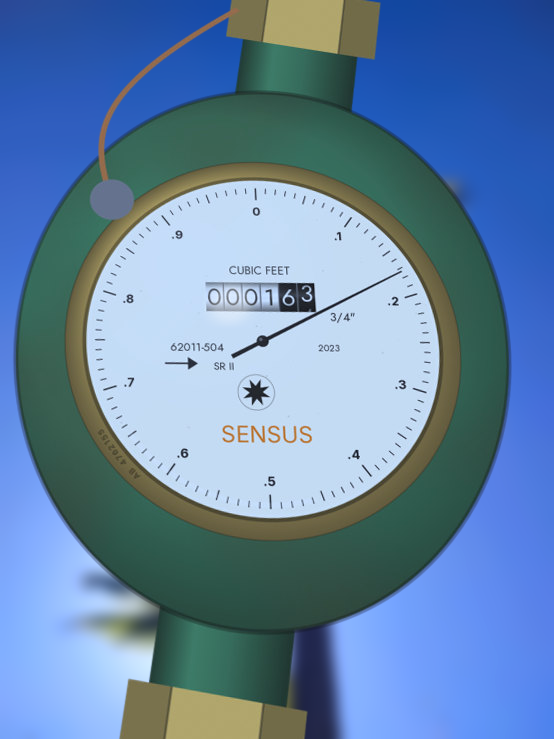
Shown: 163.17 ft³
